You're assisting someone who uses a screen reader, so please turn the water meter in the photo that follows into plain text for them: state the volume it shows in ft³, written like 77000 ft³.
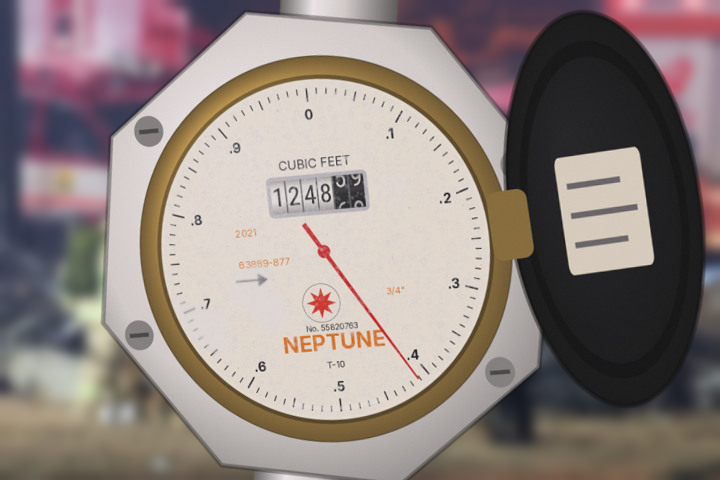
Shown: 124859.41 ft³
